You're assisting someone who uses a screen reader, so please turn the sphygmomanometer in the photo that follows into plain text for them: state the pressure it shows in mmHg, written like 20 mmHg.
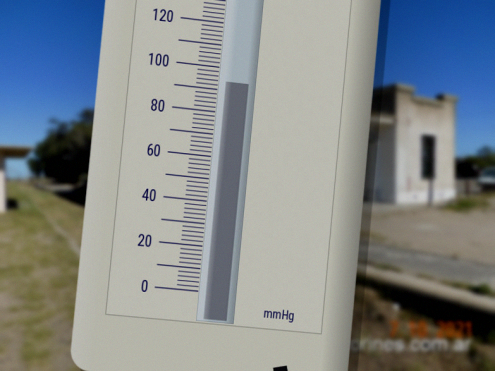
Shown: 94 mmHg
